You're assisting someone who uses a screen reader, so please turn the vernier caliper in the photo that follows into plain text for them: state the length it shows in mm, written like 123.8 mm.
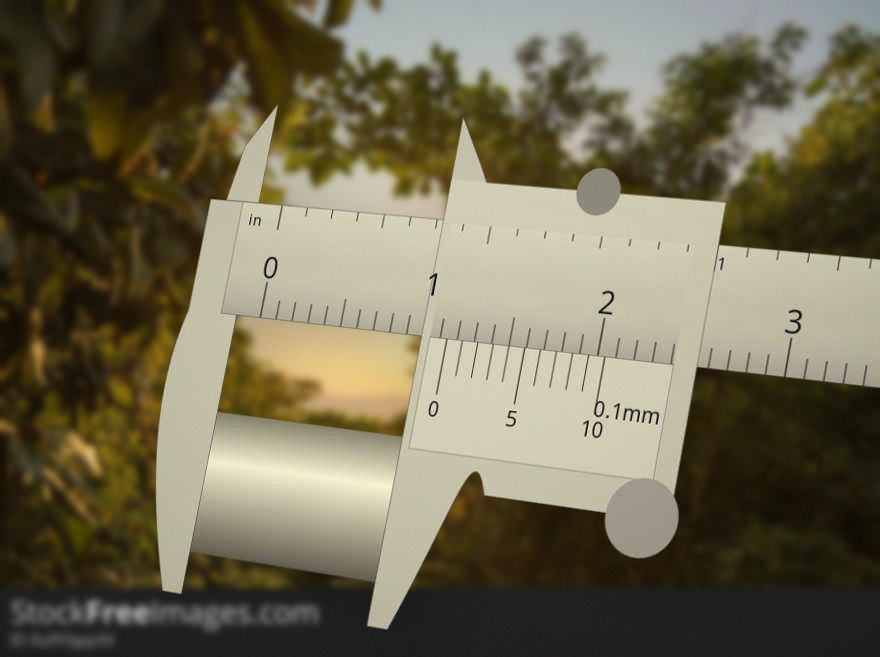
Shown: 11.4 mm
